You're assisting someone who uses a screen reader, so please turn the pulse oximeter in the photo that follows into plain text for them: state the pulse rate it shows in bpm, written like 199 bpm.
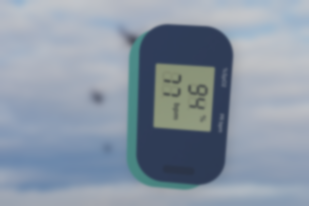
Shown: 77 bpm
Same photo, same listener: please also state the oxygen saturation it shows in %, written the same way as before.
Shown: 94 %
